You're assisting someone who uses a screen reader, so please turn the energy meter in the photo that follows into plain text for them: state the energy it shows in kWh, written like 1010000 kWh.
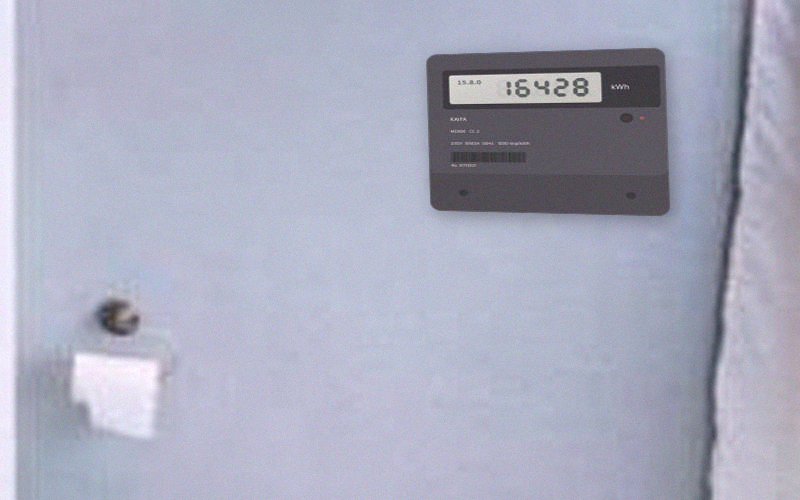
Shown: 16428 kWh
